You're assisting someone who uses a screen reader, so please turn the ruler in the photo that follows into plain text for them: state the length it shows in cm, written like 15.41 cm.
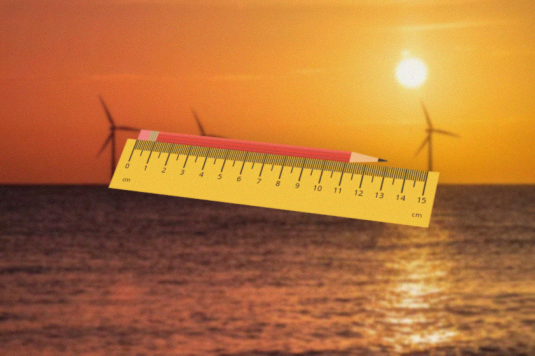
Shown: 13 cm
